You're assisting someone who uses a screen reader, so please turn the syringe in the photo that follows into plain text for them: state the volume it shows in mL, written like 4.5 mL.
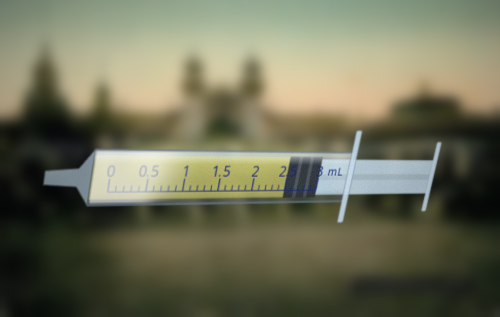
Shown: 2.5 mL
